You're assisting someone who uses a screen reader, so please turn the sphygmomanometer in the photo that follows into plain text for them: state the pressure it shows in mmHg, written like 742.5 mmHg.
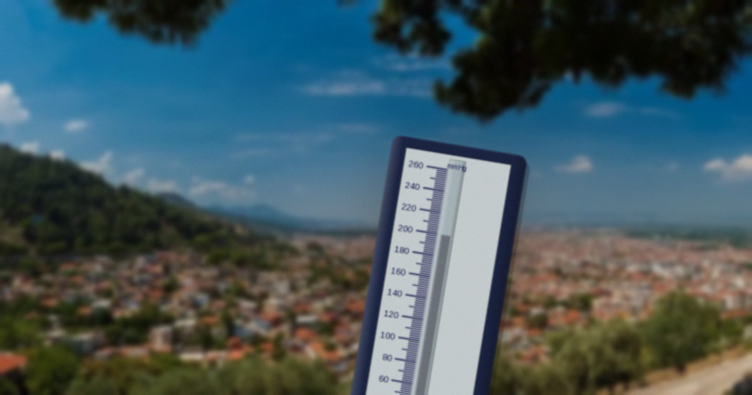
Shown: 200 mmHg
